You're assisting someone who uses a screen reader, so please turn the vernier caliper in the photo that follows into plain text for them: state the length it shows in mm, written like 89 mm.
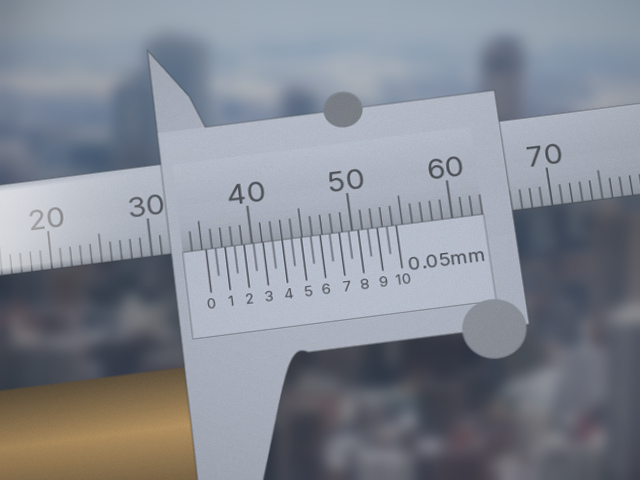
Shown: 35.4 mm
